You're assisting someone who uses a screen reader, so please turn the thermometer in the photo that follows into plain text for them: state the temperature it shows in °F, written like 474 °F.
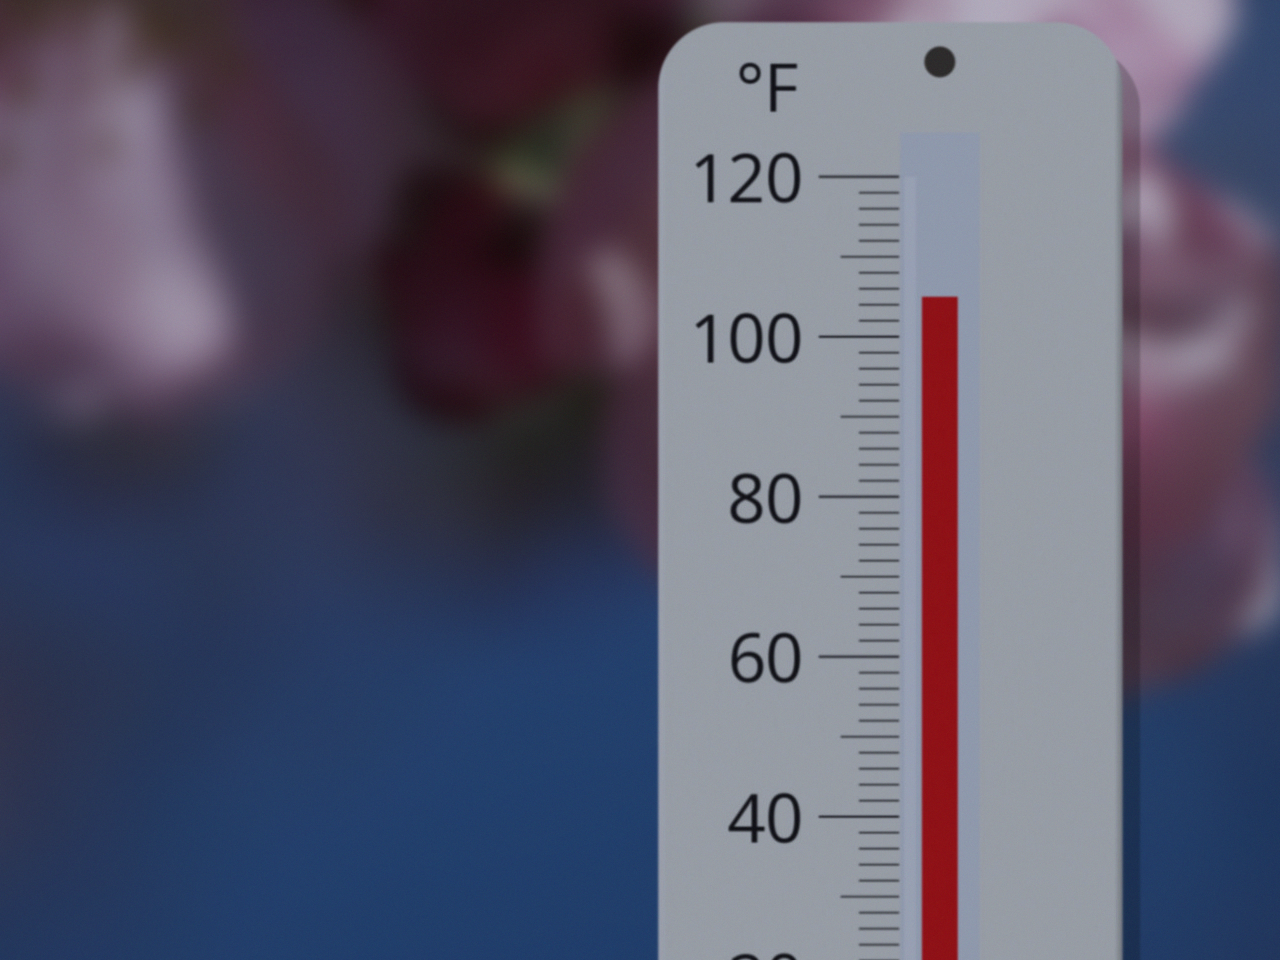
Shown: 105 °F
